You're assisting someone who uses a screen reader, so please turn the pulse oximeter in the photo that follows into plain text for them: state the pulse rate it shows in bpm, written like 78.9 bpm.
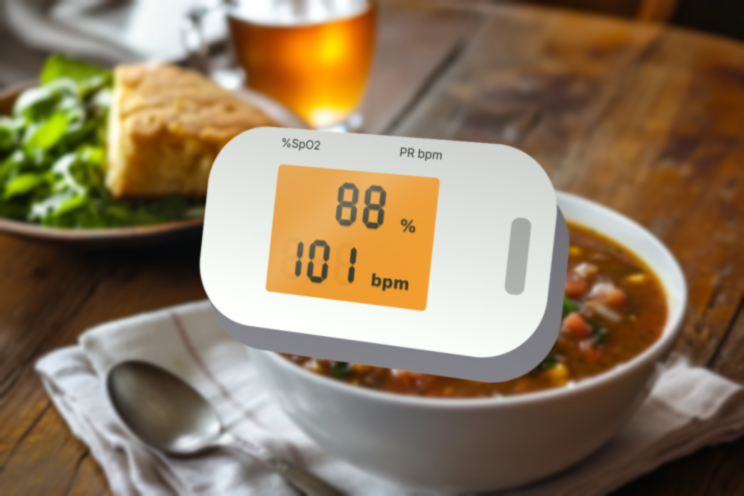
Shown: 101 bpm
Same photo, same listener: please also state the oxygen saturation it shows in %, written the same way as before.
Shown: 88 %
